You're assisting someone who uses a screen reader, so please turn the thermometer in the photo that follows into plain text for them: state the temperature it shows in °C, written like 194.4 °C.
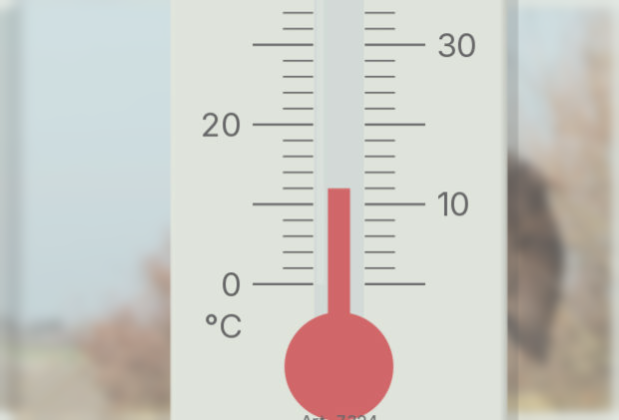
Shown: 12 °C
